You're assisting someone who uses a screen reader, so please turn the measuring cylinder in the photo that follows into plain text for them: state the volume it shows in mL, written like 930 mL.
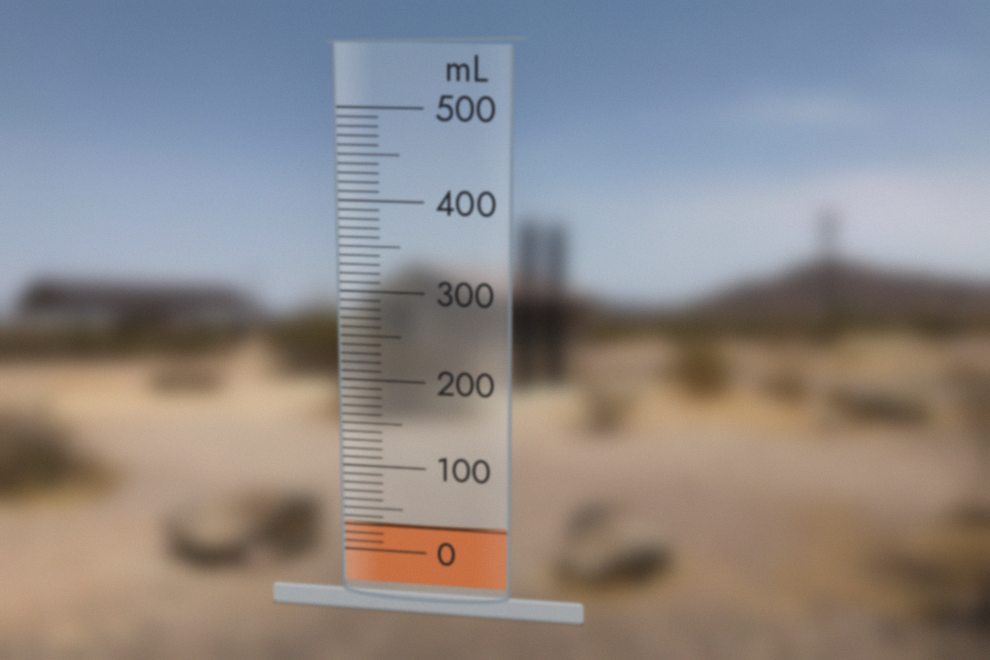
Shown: 30 mL
